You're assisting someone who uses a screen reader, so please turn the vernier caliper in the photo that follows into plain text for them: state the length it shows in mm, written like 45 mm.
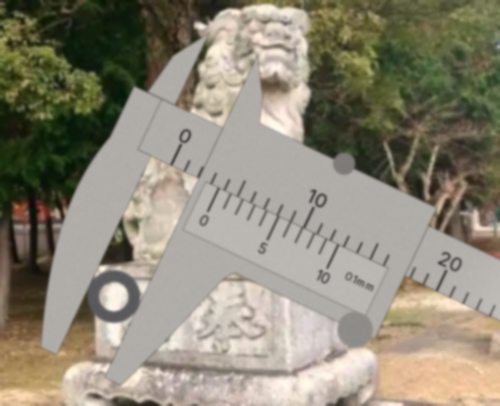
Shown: 3.6 mm
